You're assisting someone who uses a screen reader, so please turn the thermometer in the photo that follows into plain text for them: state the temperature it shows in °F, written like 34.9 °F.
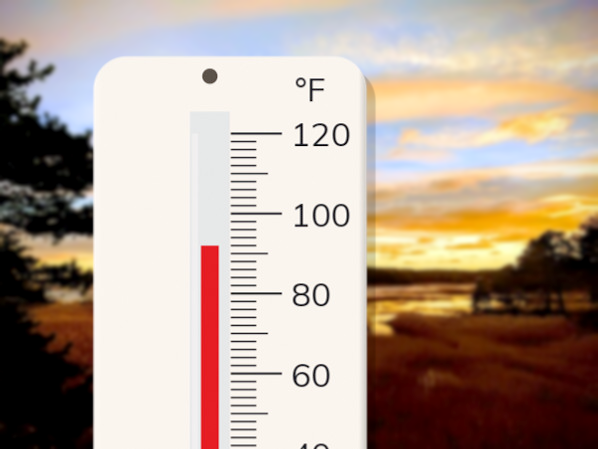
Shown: 92 °F
